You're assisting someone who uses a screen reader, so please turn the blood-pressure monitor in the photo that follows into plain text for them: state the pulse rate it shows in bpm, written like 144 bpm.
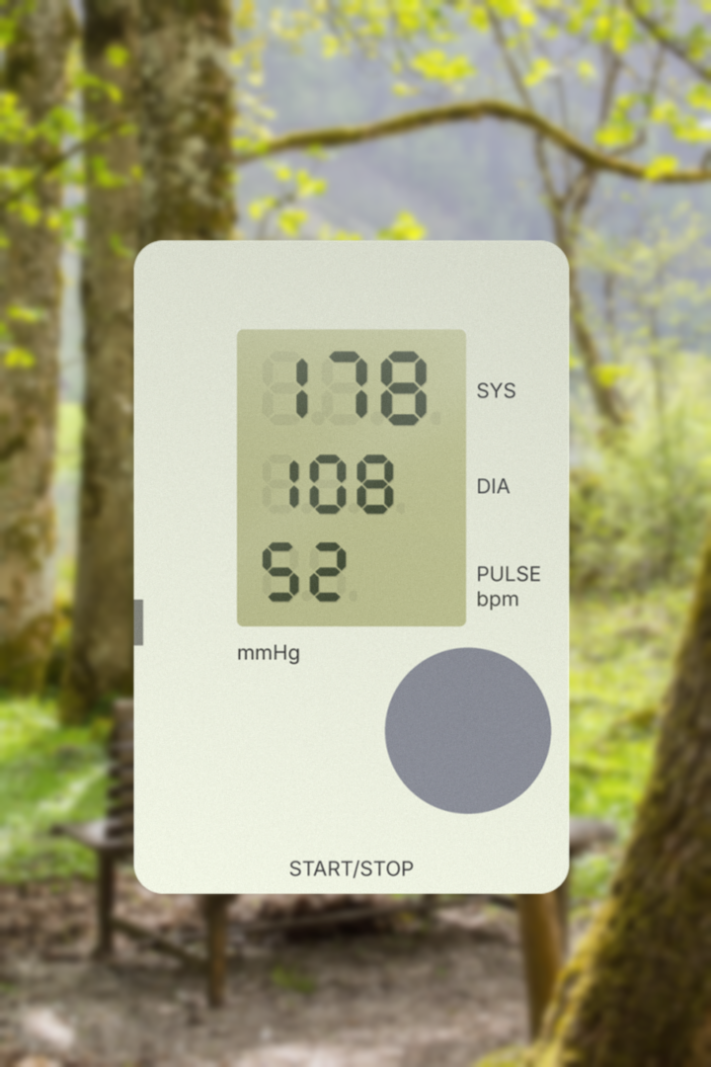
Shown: 52 bpm
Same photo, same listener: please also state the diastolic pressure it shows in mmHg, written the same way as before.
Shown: 108 mmHg
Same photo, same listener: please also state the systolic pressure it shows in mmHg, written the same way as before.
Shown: 178 mmHg
